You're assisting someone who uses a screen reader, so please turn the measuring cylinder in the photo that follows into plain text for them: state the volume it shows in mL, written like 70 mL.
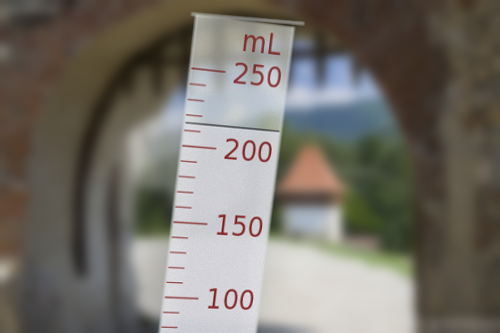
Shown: 215 mL
